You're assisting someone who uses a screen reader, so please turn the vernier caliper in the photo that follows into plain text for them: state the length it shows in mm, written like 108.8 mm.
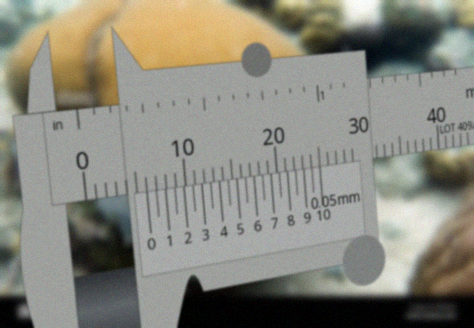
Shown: 6.0 mm
